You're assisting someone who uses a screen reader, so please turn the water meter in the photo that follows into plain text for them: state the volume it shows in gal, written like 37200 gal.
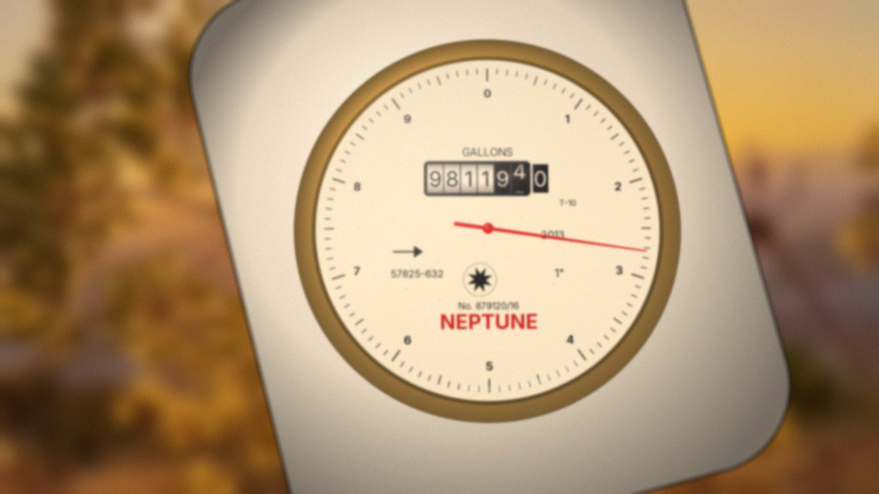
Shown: 9811942.7 gal
